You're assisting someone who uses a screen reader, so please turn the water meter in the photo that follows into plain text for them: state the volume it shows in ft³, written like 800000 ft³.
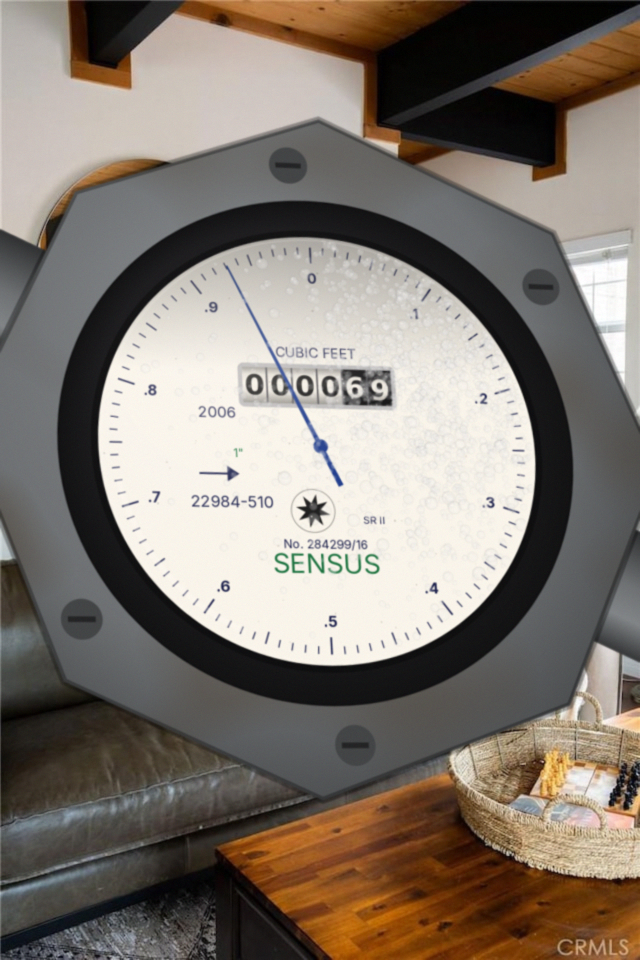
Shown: 68.93 ft³
